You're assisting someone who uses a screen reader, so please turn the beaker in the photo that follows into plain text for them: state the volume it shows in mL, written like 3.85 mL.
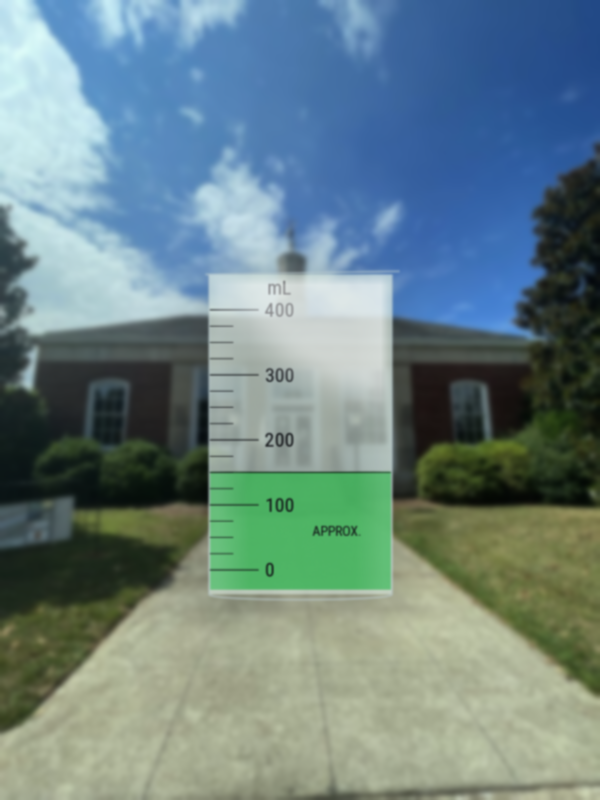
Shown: 150 mL
